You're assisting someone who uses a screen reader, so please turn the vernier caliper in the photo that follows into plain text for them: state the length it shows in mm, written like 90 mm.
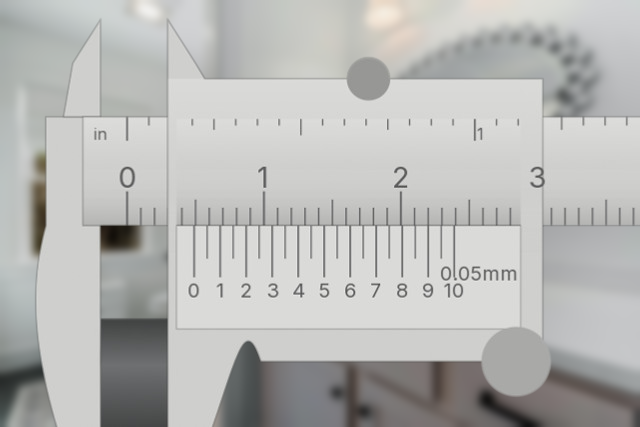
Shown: 4.9 mm
